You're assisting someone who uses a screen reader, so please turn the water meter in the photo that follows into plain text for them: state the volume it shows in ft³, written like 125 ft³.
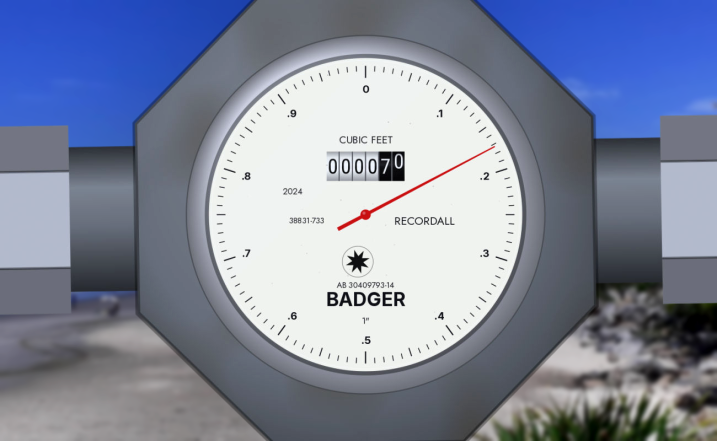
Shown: 70.17 ft³
